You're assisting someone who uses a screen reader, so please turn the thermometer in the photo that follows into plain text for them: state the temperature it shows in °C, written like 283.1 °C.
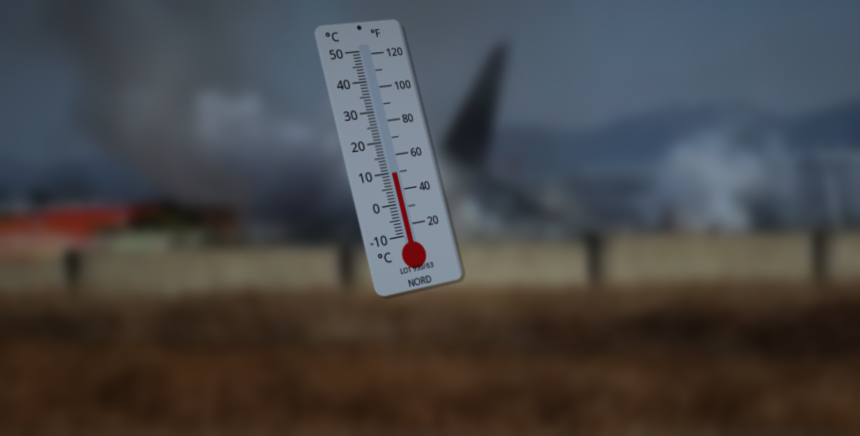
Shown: 10 °C
